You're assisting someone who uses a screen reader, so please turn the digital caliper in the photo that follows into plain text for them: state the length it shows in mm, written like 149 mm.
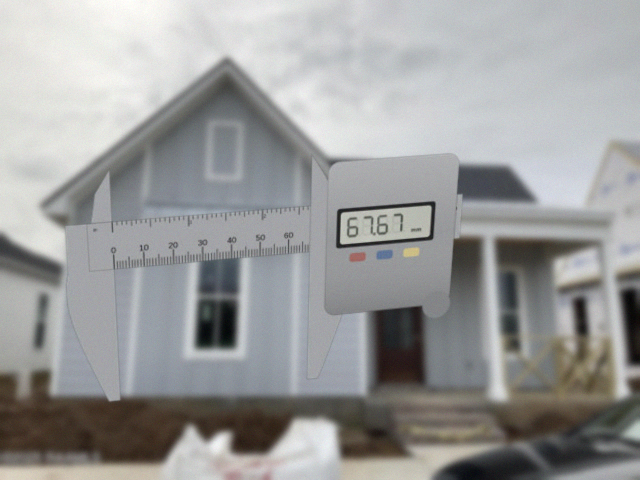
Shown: 67.67 mm
